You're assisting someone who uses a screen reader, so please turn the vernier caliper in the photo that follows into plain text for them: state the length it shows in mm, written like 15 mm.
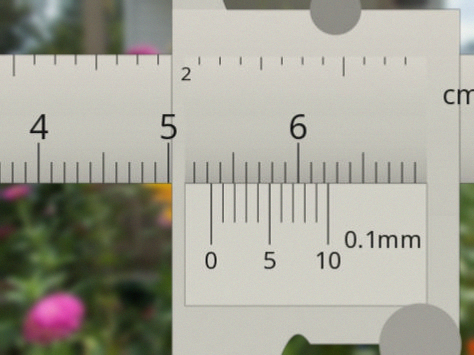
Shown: 53.3 mm
